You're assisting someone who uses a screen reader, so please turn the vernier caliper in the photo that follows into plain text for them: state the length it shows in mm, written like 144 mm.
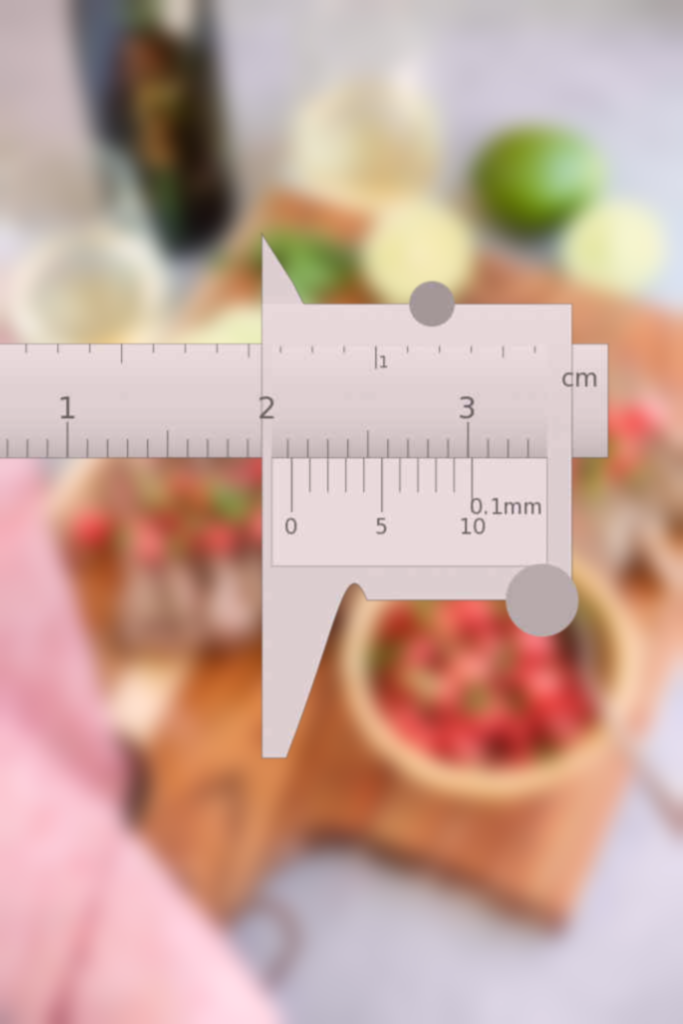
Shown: 21.2 mm
